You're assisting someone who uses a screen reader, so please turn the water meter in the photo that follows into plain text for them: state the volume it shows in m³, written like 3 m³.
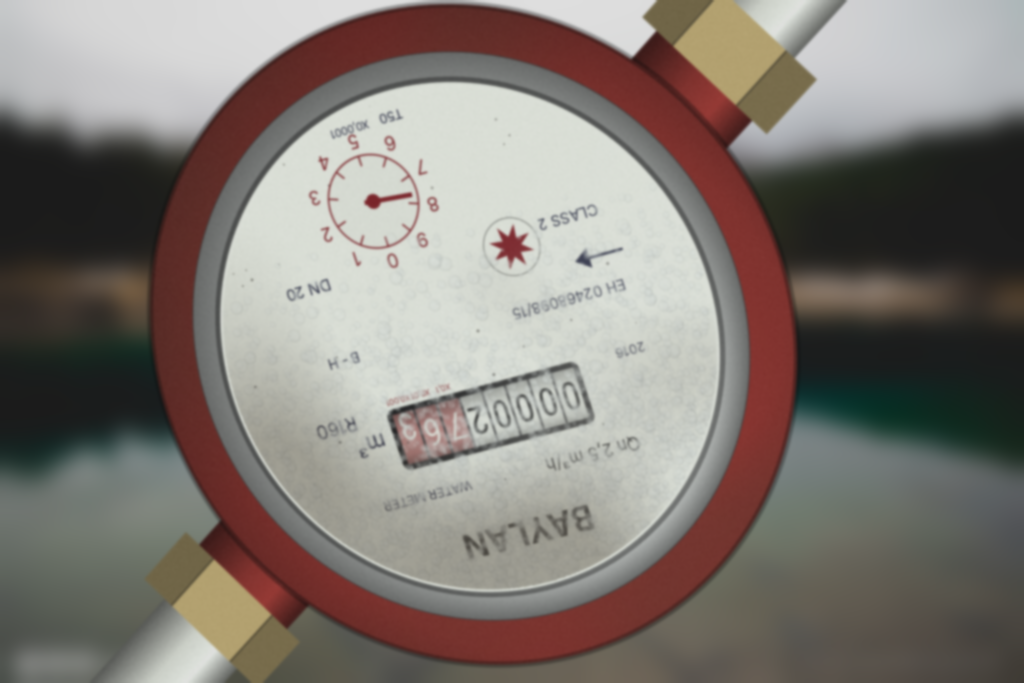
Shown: 2.7627 m³
